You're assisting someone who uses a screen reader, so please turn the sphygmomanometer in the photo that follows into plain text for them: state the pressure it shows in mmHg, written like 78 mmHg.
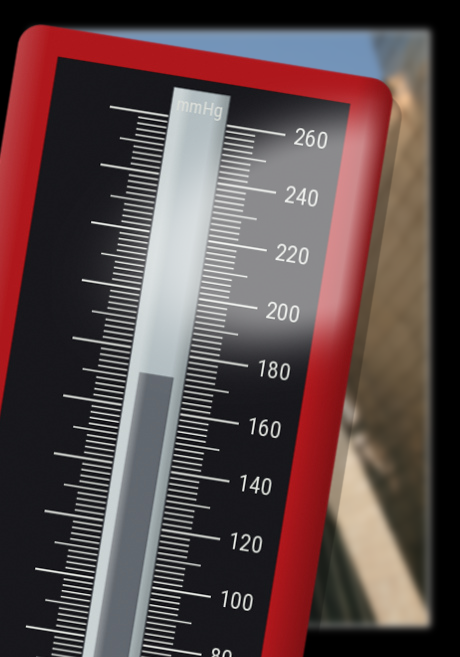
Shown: 172 mmHg
